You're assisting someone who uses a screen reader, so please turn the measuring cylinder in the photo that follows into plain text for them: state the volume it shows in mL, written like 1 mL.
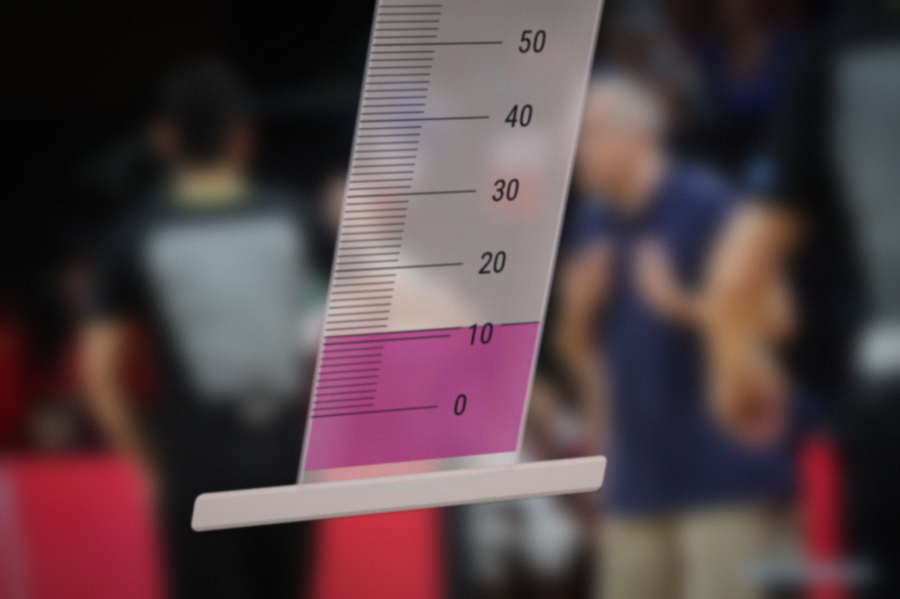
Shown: 11 mL
